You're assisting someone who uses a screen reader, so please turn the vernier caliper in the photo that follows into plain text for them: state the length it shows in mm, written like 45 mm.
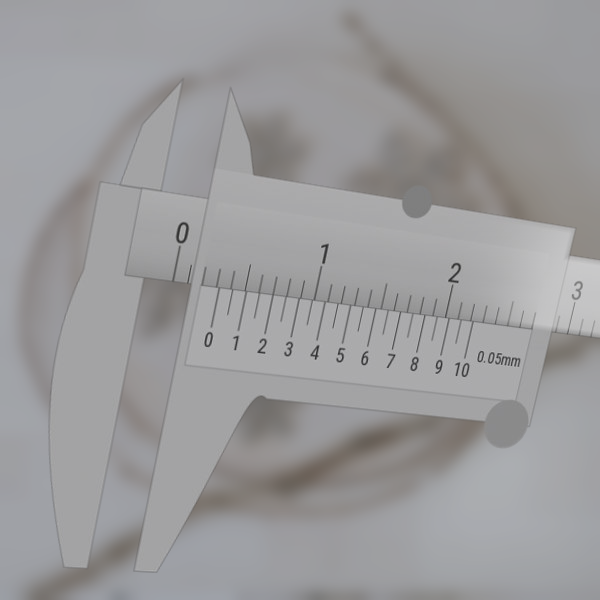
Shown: 3.2 mm
